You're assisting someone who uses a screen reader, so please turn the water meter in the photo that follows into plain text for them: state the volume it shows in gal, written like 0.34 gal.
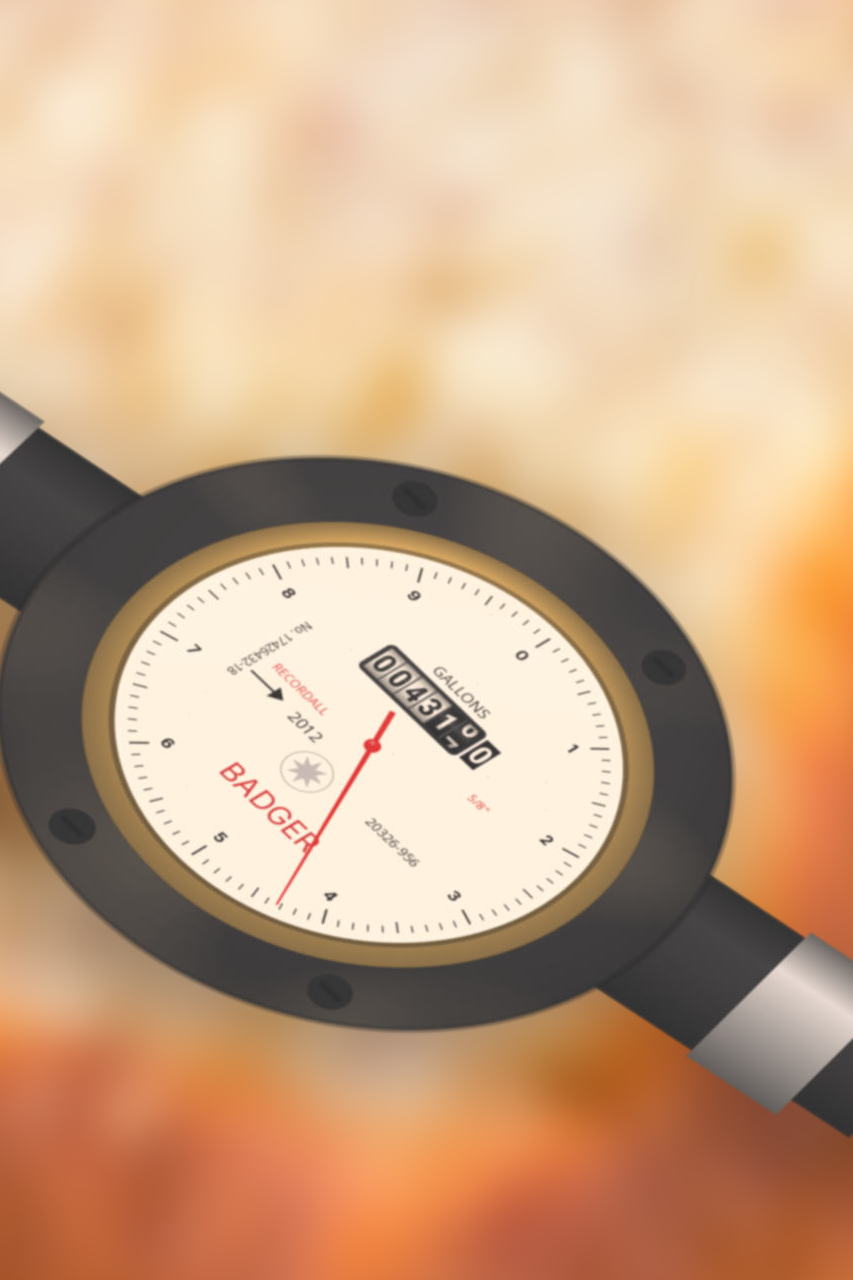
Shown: 43164.3 gal
